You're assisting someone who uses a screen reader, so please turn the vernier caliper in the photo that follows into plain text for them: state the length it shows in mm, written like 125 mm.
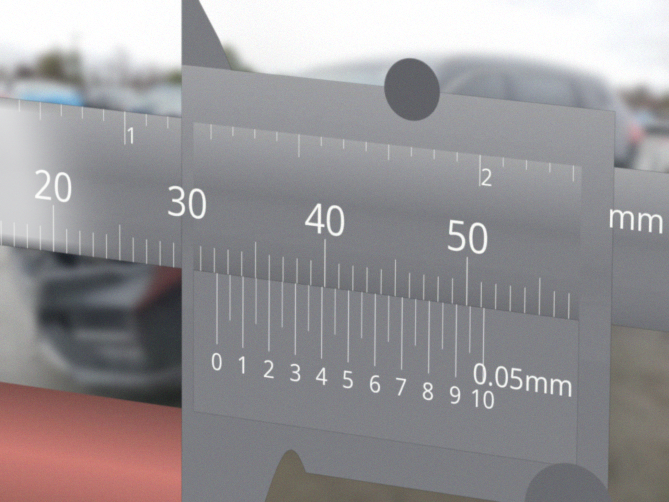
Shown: 32.2 mm
